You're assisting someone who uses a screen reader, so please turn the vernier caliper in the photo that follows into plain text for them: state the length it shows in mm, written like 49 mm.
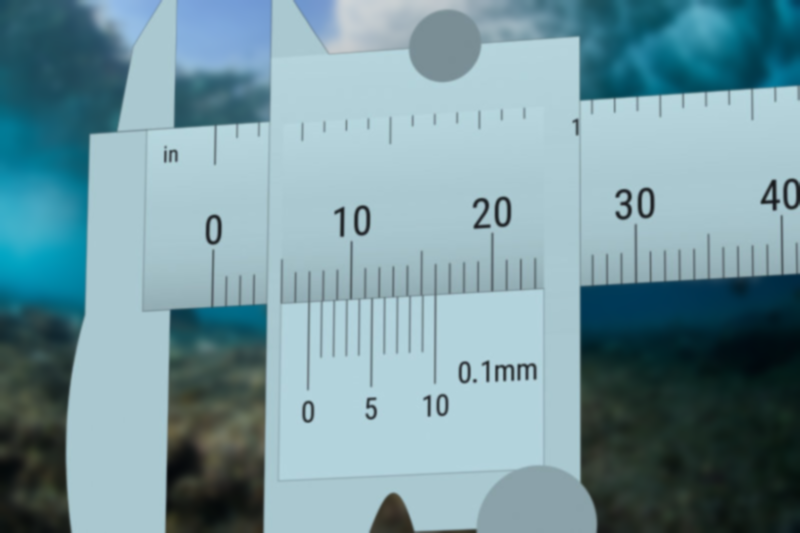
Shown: 7.0 mm
